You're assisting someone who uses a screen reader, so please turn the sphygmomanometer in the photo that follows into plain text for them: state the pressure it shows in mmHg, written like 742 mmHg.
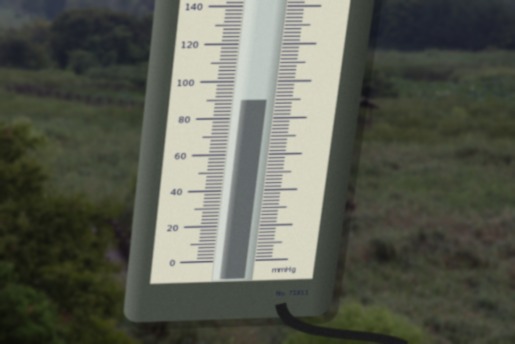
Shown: 90 mmHg
